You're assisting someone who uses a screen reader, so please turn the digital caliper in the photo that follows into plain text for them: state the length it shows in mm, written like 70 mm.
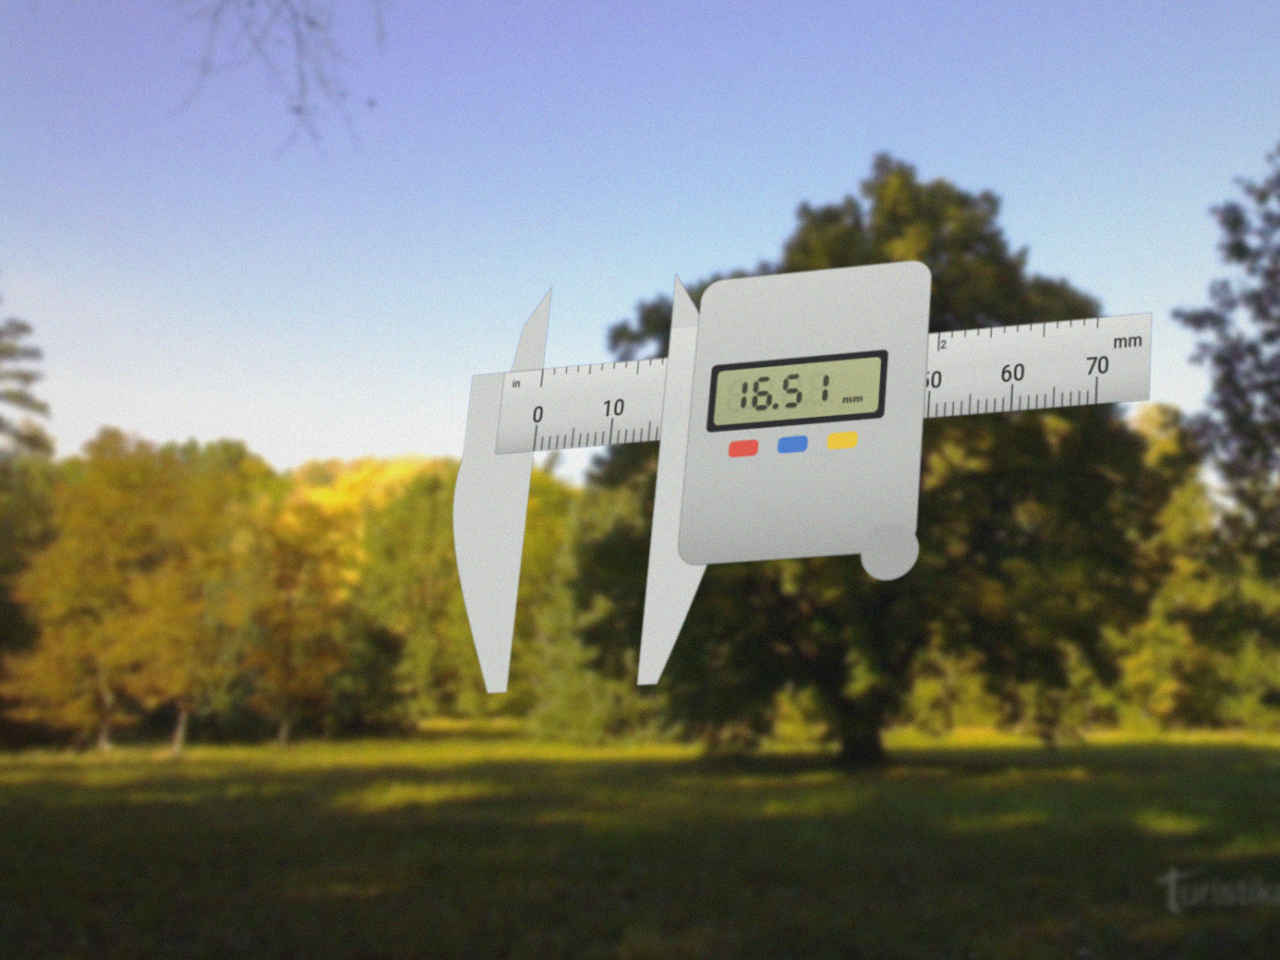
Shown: 16.51 mm
